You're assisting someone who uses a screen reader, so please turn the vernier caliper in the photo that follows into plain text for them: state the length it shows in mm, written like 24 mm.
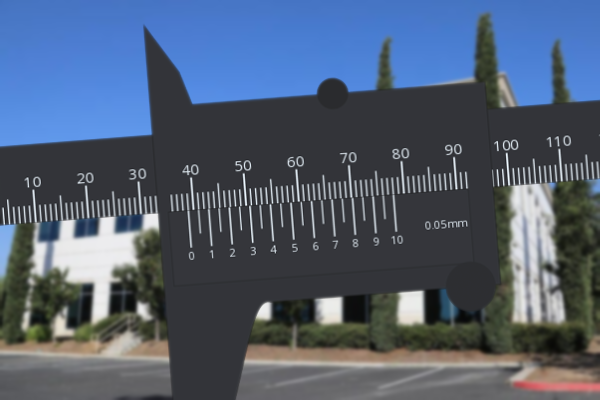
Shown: 39.0 mm
